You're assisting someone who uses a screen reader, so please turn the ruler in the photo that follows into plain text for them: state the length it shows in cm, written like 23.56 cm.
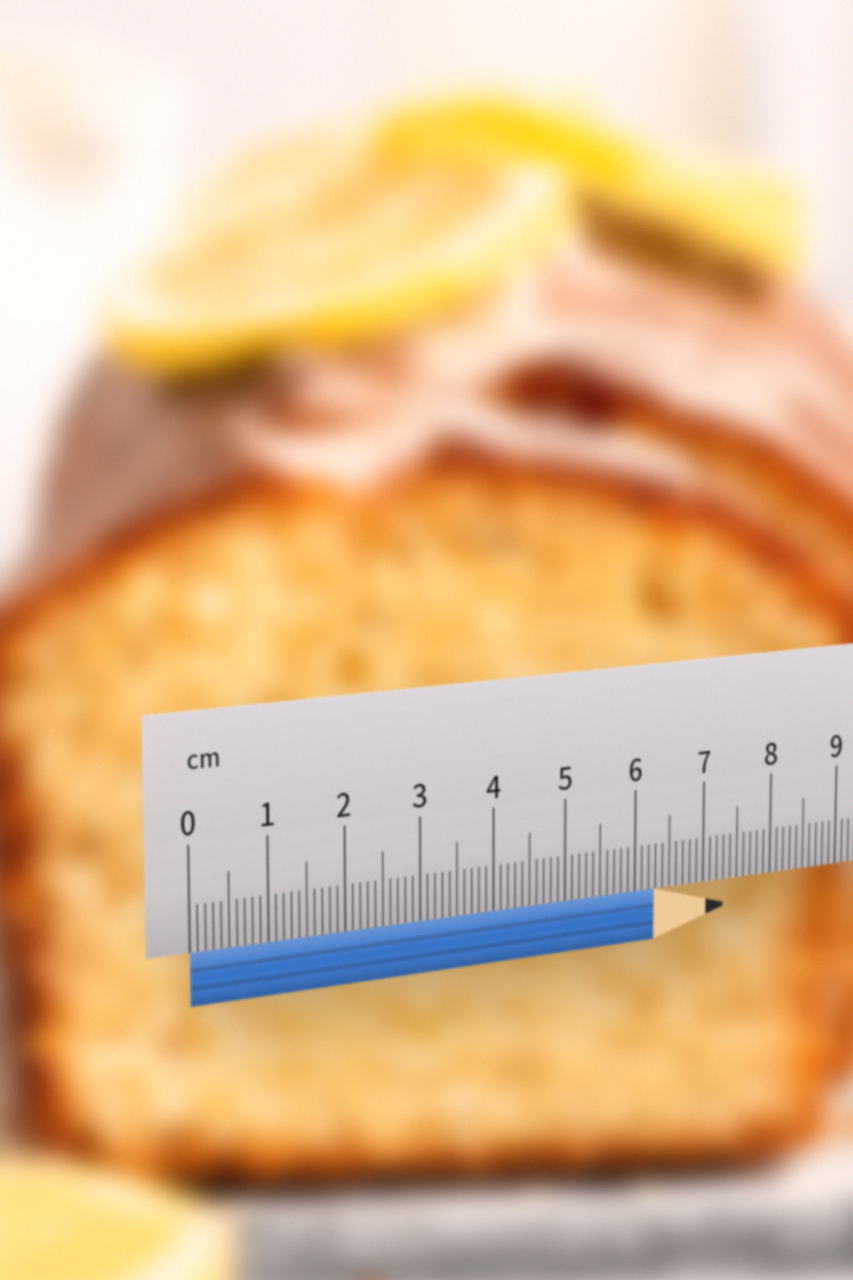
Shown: 7.3 cm
